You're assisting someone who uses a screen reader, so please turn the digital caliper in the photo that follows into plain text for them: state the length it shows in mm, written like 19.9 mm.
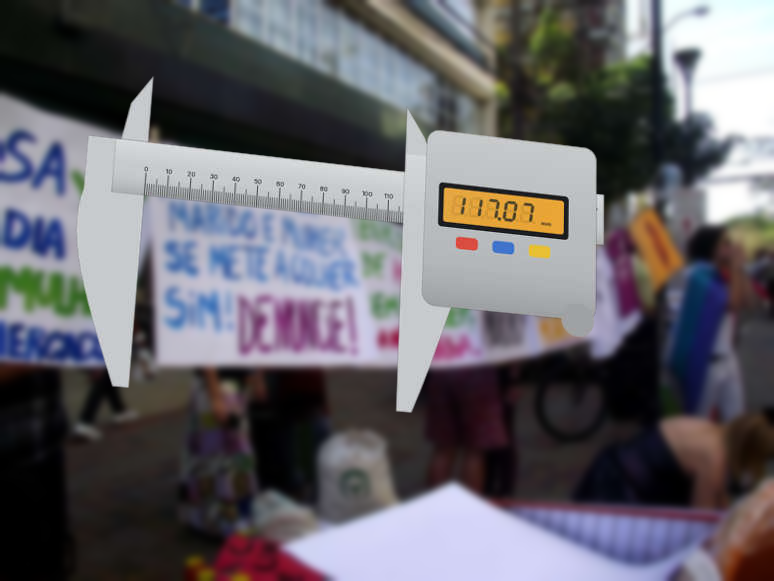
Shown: 117.07 mm
